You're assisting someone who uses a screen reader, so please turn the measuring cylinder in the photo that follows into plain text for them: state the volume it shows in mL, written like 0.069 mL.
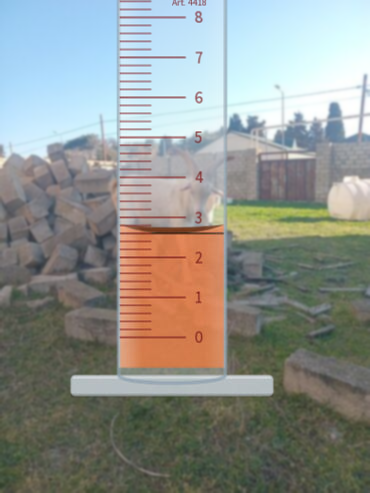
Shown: 2.6 mL
